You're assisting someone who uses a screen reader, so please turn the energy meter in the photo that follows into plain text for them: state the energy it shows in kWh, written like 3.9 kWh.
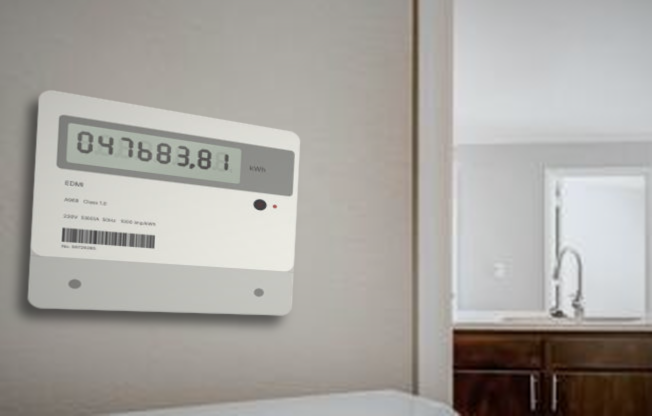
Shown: 47683.81 kWh
